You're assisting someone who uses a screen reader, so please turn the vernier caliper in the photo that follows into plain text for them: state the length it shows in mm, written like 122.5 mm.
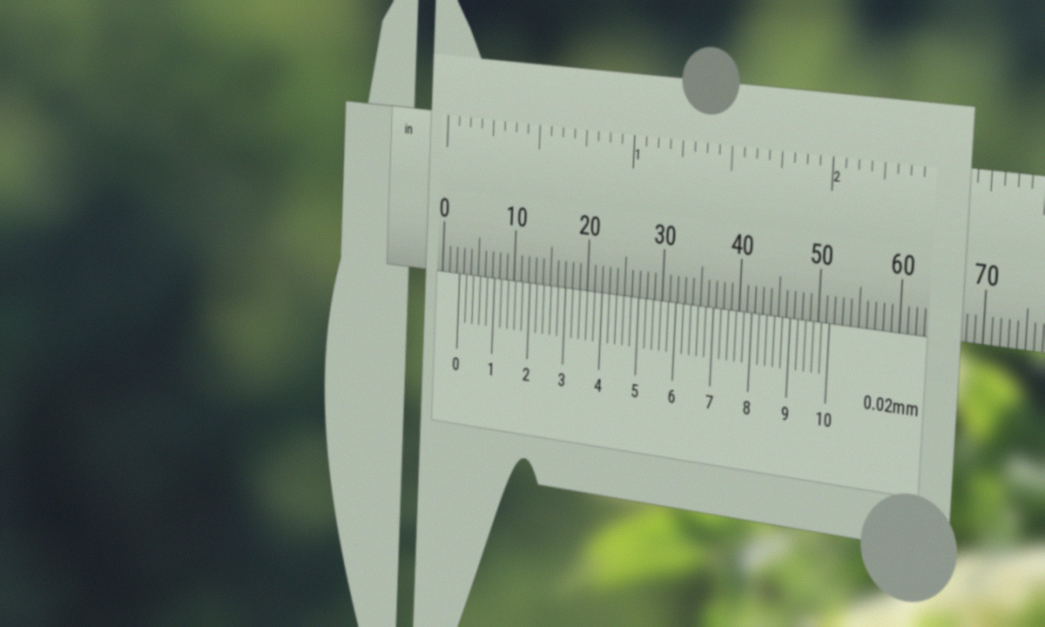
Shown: 2.4 mm
